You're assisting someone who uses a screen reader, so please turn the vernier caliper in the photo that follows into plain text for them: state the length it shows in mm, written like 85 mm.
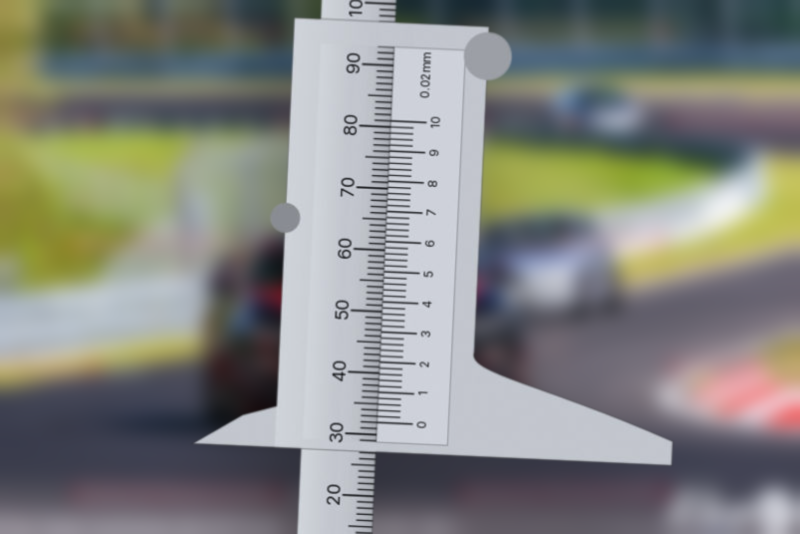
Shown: 32.0 mm
